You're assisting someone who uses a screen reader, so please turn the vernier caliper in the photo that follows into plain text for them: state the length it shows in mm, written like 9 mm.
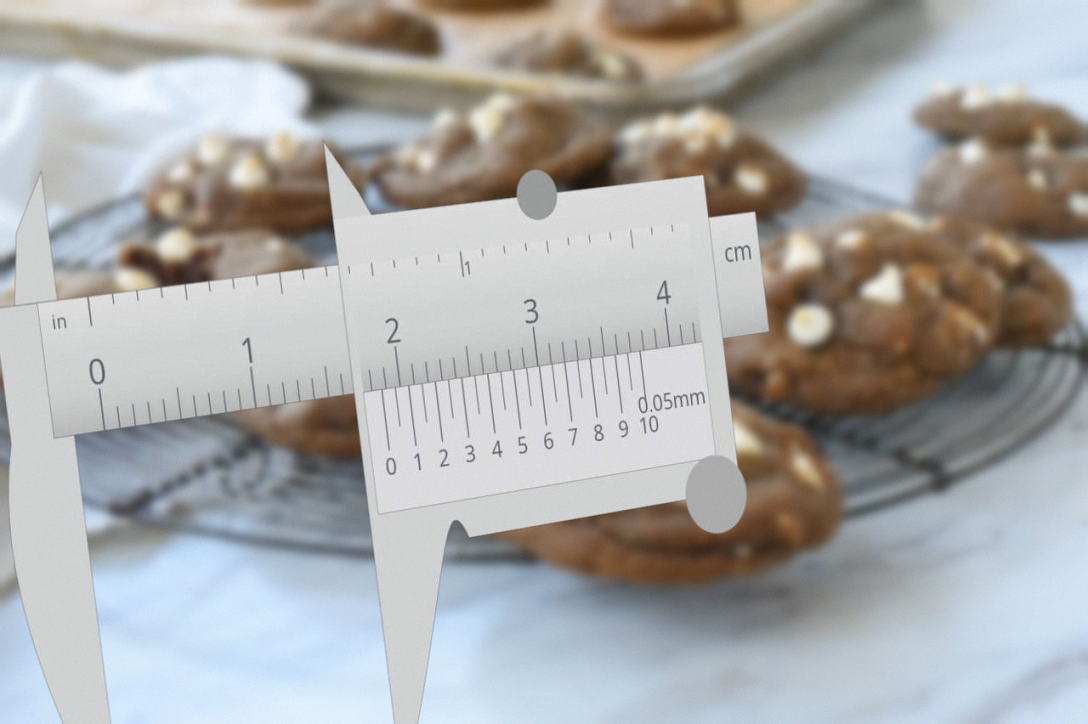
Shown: 18.7 mm
